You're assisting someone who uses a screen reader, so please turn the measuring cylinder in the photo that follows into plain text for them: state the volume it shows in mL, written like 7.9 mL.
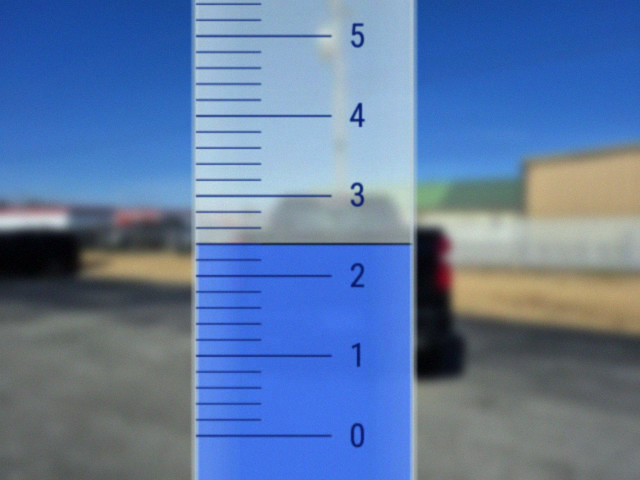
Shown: 2.4 mL
